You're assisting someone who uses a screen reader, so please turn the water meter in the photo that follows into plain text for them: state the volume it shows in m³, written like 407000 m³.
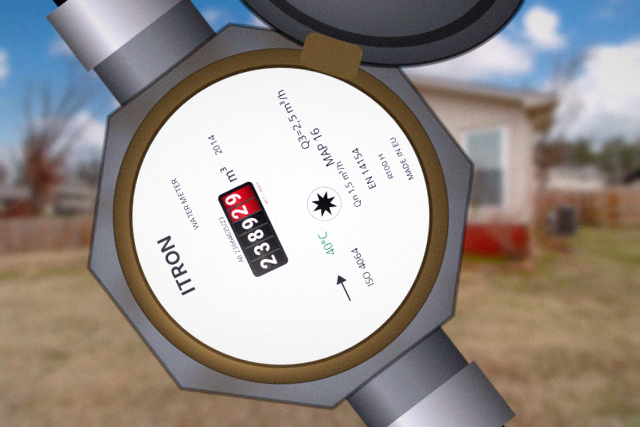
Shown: 2389.29 m³
